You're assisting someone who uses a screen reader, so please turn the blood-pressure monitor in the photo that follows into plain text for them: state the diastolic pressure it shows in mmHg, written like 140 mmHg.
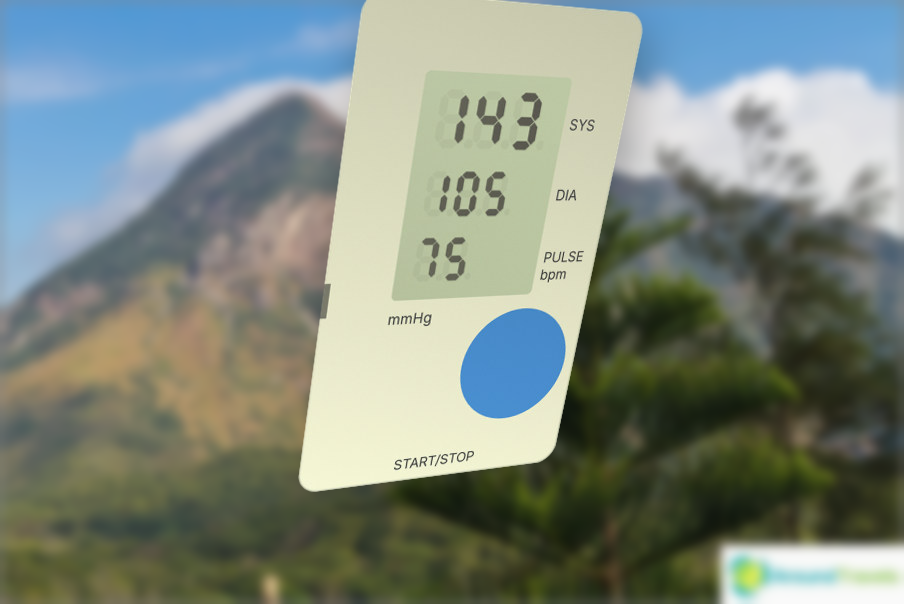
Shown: 105 mmHg
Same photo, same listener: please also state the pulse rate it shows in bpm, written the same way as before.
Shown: 75 bpm
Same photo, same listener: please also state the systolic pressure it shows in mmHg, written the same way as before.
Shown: 143 mmHg
